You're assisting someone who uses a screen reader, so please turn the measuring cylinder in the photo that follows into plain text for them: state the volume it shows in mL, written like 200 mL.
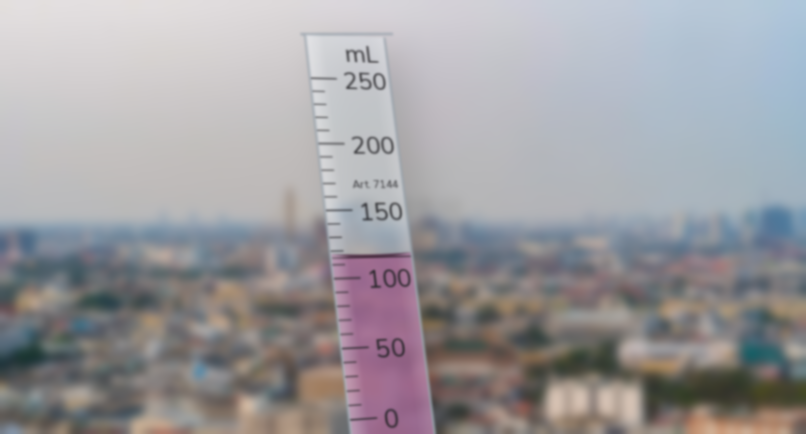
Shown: 115 mL
